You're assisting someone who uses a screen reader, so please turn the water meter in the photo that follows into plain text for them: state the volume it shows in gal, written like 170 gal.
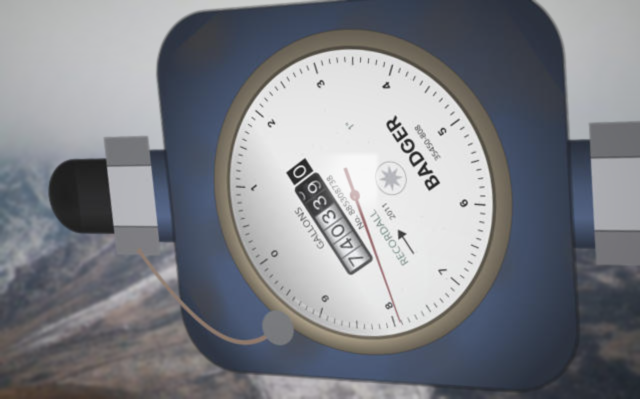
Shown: 7403387.9 gal
